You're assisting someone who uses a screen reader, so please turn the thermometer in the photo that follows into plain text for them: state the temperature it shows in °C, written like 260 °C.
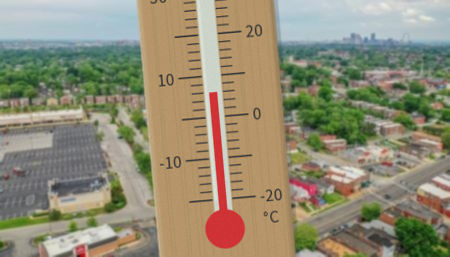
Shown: 6 °C
